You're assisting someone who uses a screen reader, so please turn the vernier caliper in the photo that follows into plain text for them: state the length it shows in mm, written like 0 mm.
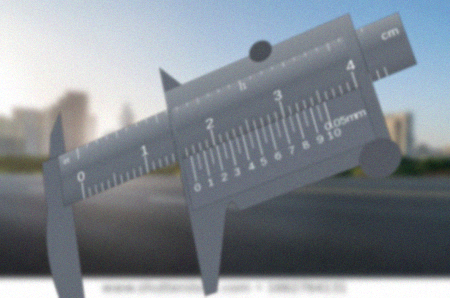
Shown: 16.5 mm
